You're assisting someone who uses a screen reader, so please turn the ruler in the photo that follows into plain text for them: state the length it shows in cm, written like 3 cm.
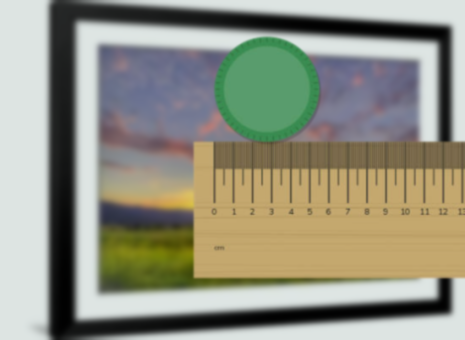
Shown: 5.5 cm
